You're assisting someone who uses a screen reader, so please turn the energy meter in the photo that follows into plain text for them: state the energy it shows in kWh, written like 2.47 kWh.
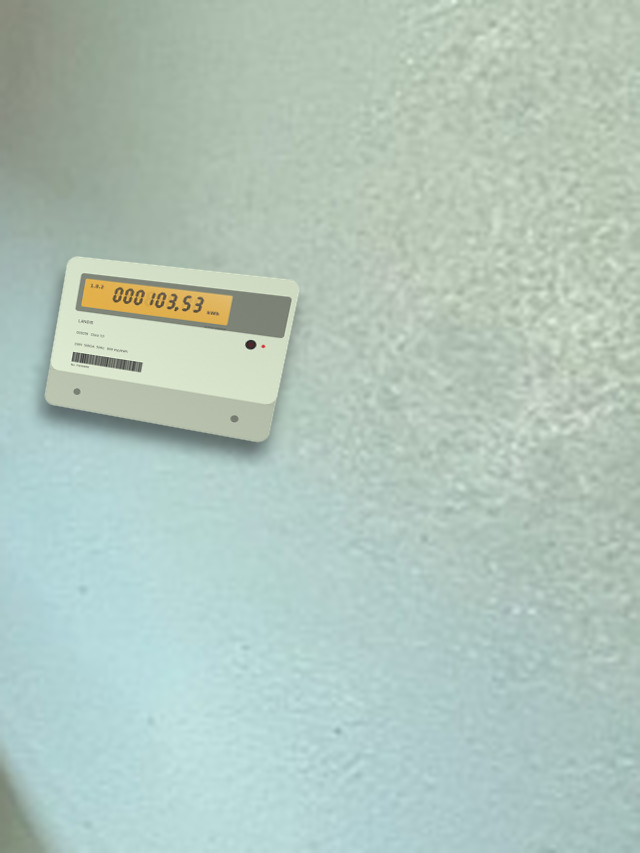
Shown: 103.53 kWh
